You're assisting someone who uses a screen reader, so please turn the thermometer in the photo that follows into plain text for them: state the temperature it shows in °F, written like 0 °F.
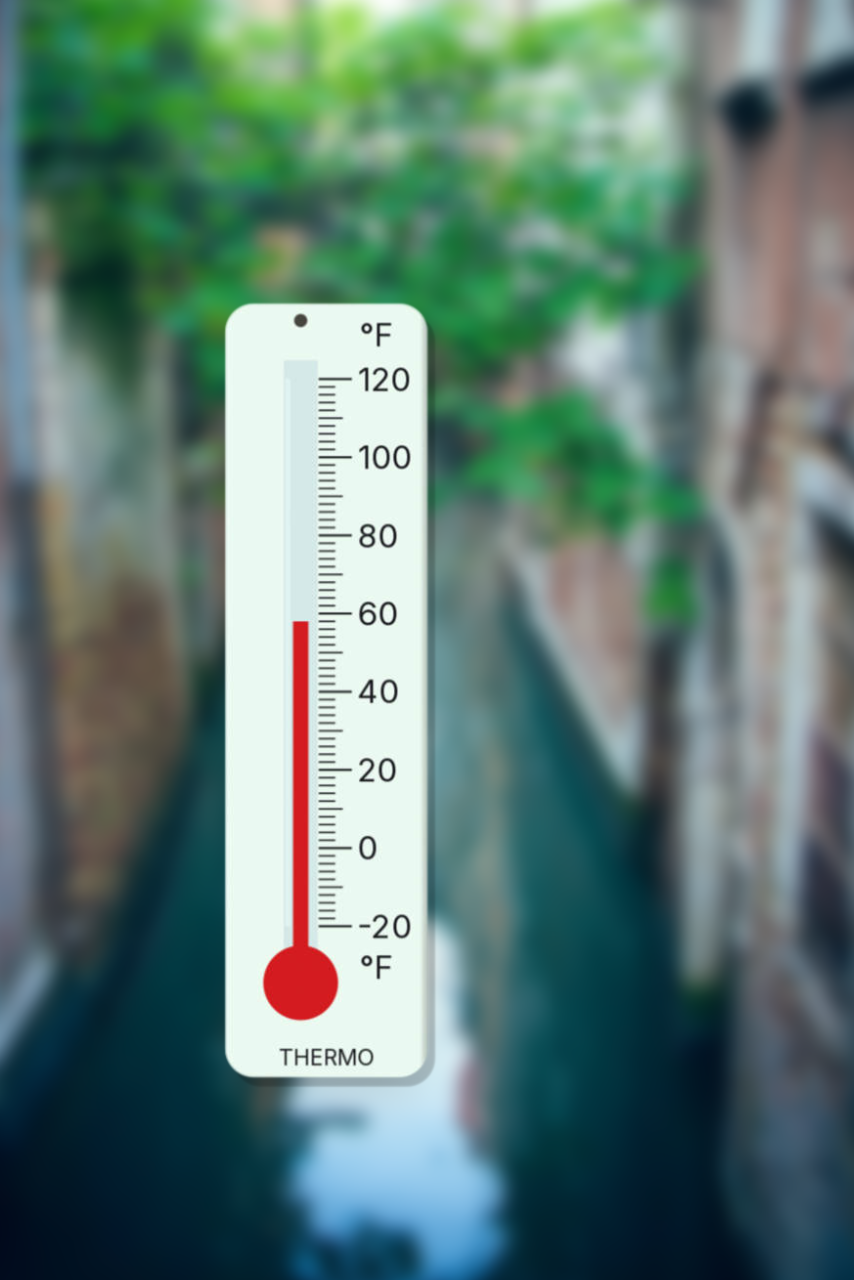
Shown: 58 °F
